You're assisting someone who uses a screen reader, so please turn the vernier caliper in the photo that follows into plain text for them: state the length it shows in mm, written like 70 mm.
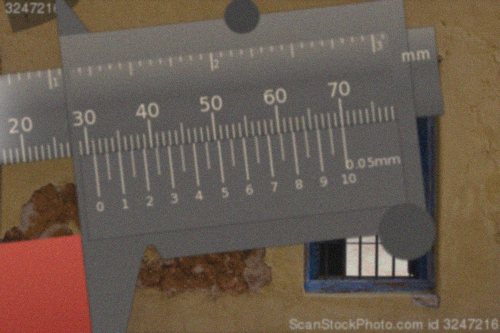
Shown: 31.0 mm
